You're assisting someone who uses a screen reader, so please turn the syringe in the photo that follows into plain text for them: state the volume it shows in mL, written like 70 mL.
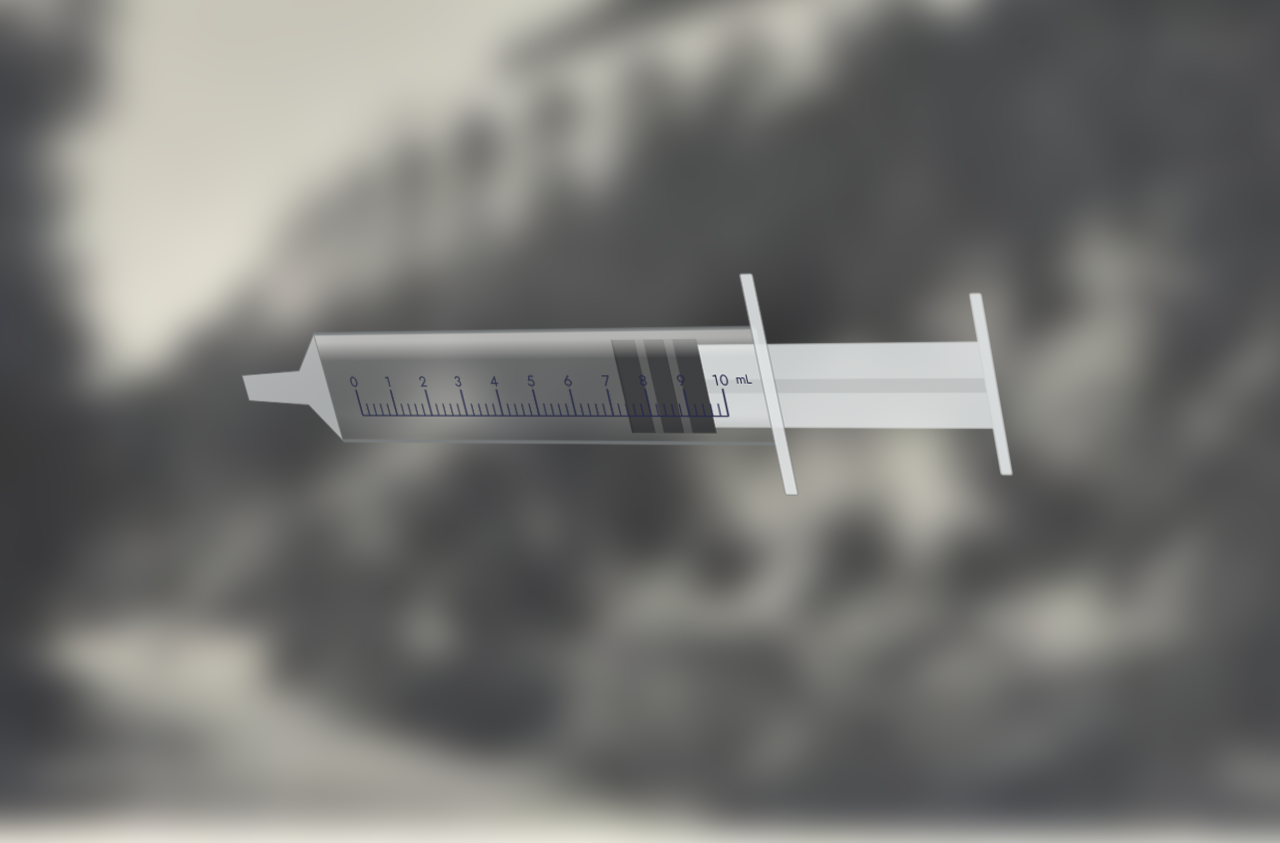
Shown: 7.4 mL
